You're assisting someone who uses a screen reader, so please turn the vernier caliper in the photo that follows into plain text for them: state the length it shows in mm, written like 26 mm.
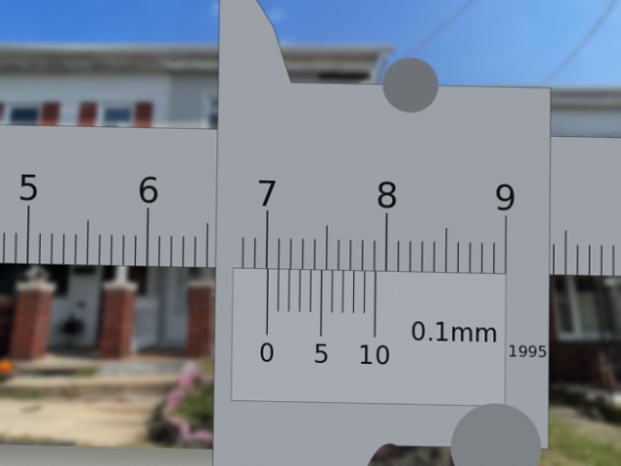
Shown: 70.1 mm
